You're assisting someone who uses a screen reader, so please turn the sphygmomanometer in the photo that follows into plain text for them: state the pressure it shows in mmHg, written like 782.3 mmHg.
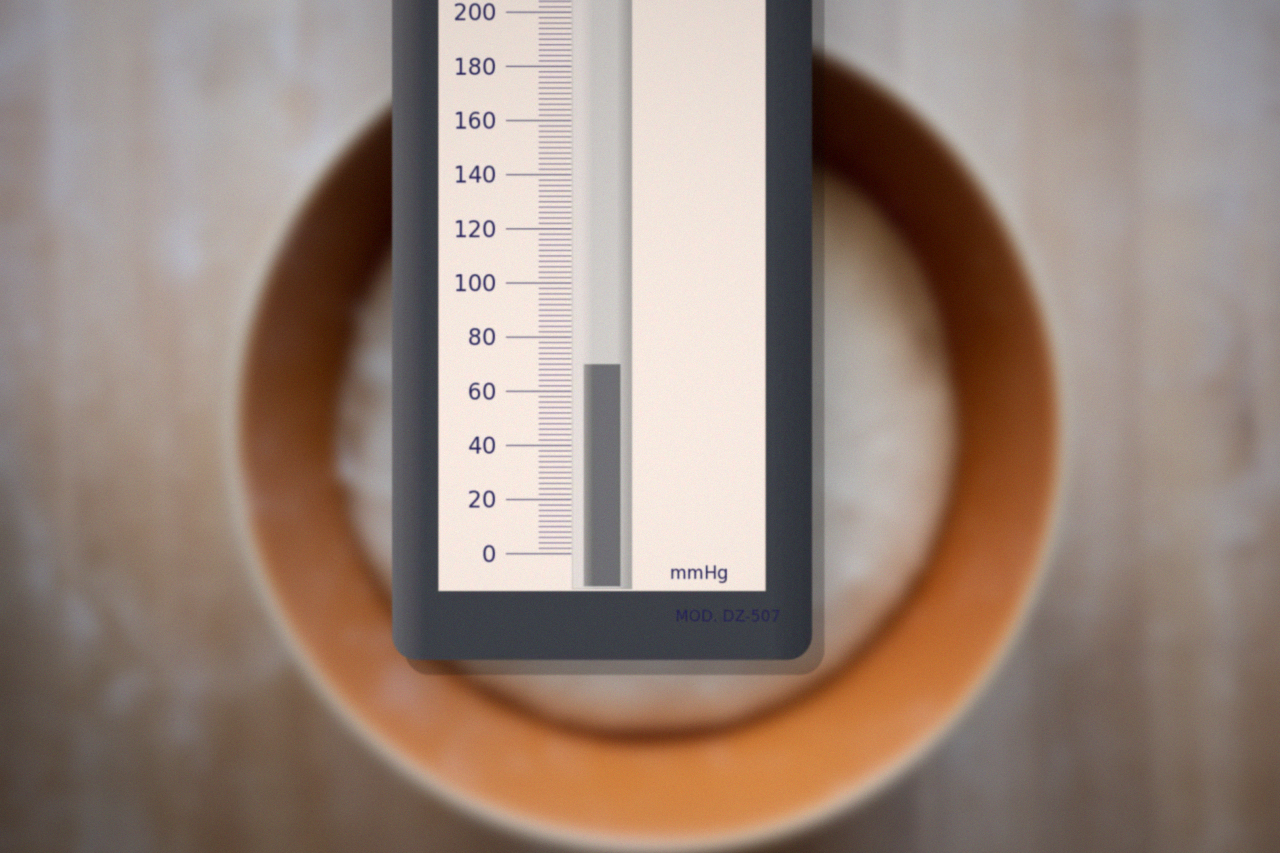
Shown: 70 mmHg
